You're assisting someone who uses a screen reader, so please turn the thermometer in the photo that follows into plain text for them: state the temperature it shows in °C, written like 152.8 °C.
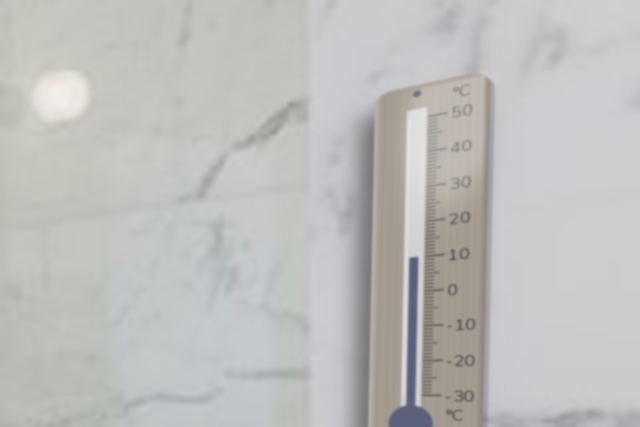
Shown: 10 °C
